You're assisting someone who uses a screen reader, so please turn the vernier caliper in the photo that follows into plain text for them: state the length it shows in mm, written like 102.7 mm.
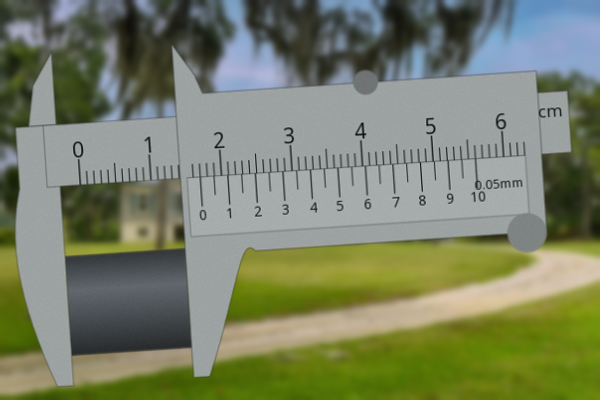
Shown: 17.0 mm
